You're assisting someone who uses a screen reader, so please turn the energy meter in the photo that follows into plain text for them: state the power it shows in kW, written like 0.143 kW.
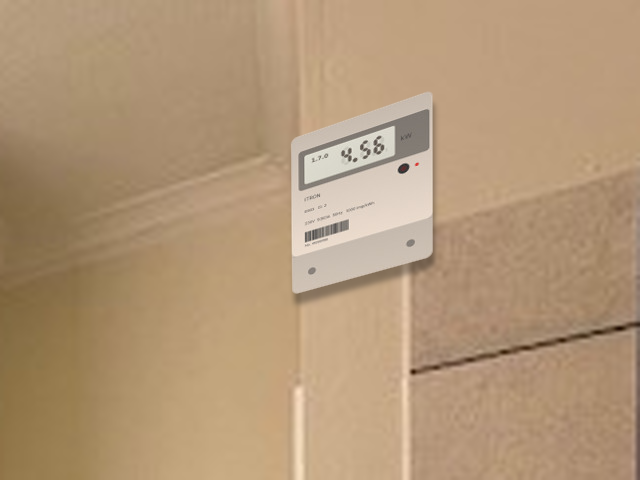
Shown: 4.56 kW
